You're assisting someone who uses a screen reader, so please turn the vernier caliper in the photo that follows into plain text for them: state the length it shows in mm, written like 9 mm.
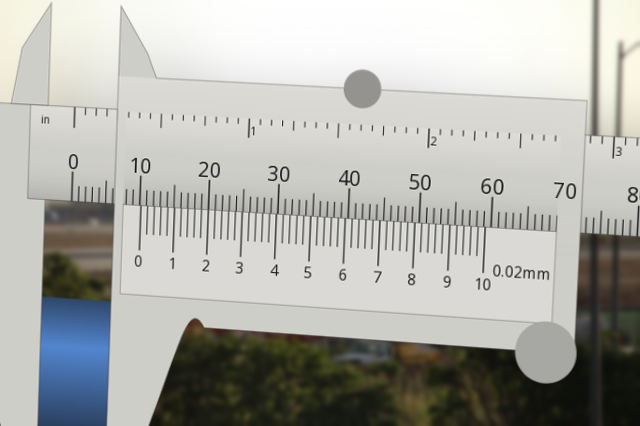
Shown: 10.2 mm
